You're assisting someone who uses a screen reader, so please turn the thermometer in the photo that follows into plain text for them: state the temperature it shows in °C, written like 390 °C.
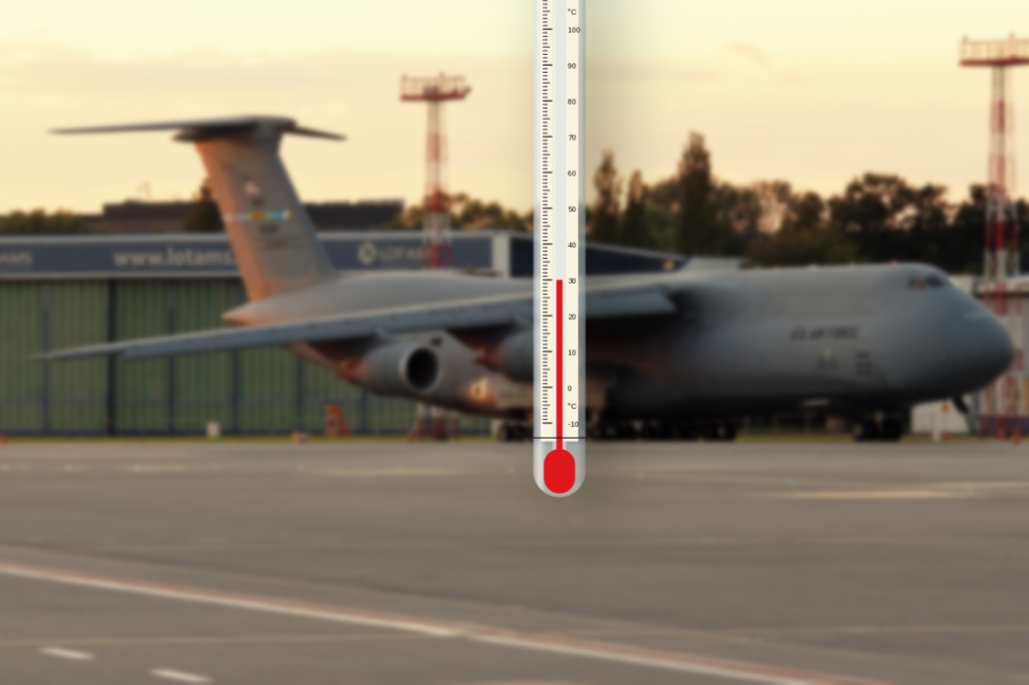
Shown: 30 °C
